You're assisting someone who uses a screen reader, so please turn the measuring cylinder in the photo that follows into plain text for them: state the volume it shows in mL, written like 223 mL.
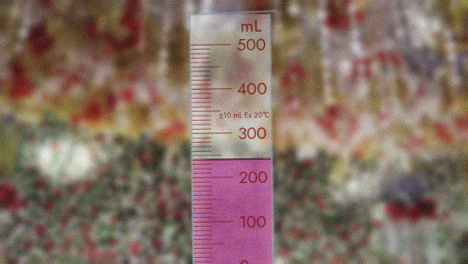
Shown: 240 mL
